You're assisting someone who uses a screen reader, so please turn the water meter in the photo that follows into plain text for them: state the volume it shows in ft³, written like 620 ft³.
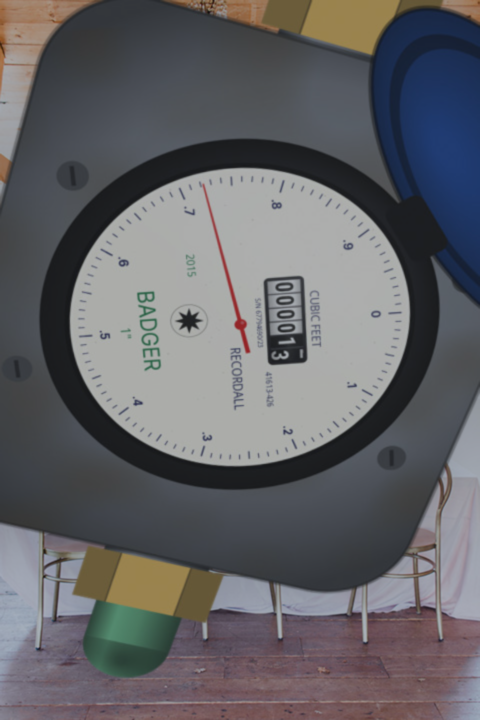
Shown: 12.72 ft³
